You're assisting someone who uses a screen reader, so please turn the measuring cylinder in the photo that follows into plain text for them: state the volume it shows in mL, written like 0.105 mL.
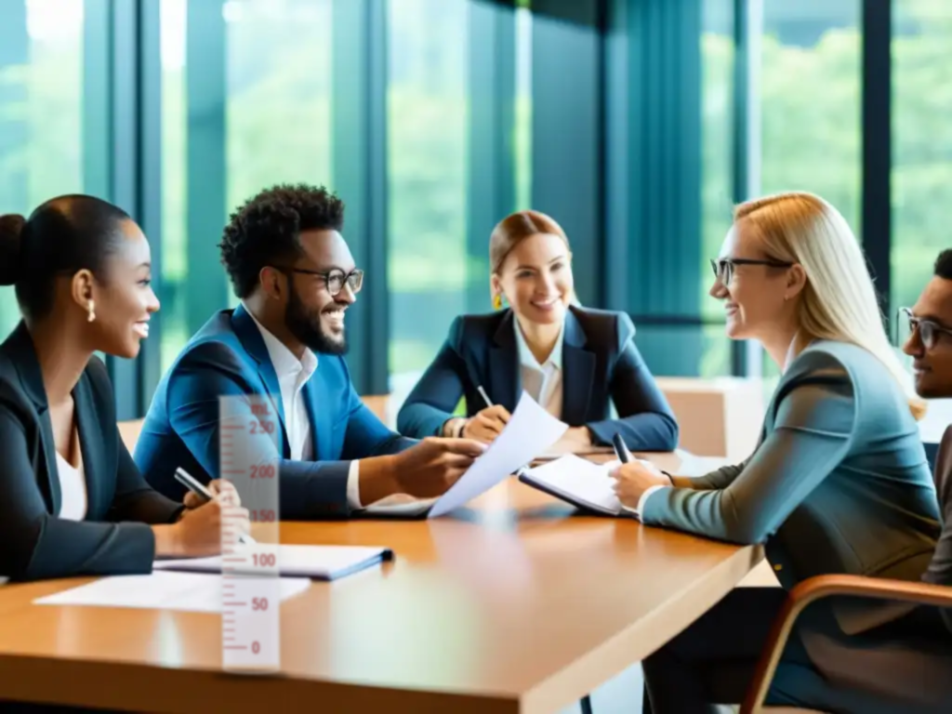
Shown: 80 mL
